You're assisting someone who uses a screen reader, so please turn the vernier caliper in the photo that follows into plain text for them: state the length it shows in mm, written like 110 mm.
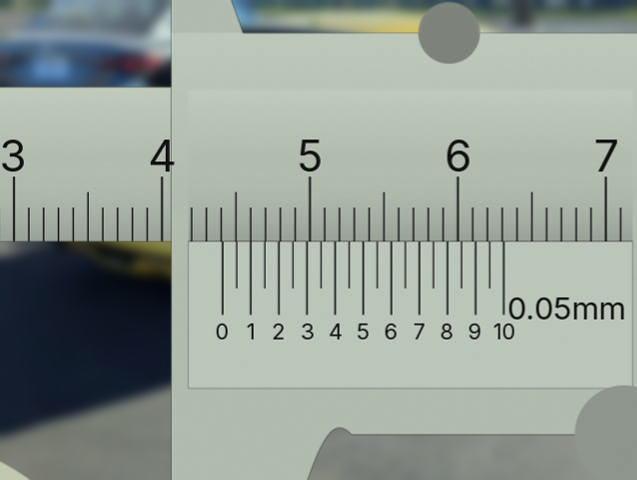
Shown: 44.1 mm
